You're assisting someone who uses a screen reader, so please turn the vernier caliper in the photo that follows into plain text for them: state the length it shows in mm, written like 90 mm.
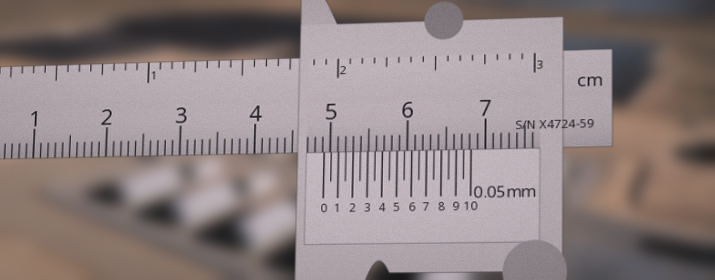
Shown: 49.2 mm
